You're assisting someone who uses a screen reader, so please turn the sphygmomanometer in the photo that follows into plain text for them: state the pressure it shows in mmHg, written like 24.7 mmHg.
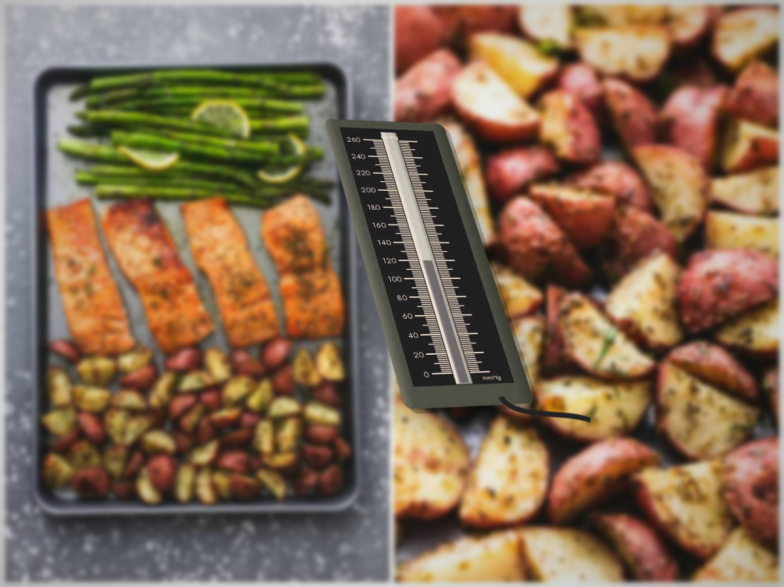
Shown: 120 mmHg
